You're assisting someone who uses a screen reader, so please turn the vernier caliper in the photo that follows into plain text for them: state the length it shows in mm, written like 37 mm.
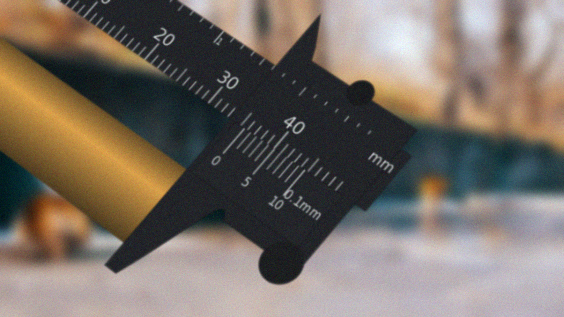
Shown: 35.6 mm
